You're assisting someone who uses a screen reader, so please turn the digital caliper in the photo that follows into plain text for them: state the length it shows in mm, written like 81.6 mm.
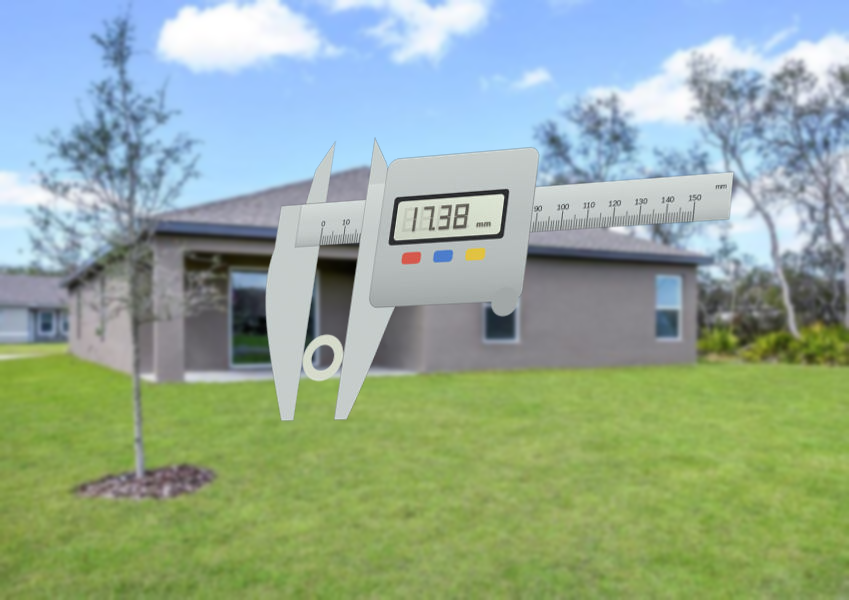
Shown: 17.38 mm
